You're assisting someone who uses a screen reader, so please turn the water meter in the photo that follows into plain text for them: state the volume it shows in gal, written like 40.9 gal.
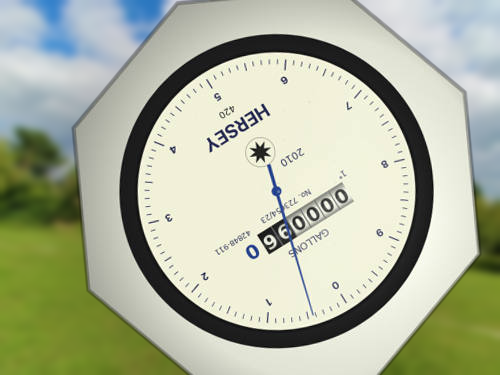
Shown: 960.4 gal
